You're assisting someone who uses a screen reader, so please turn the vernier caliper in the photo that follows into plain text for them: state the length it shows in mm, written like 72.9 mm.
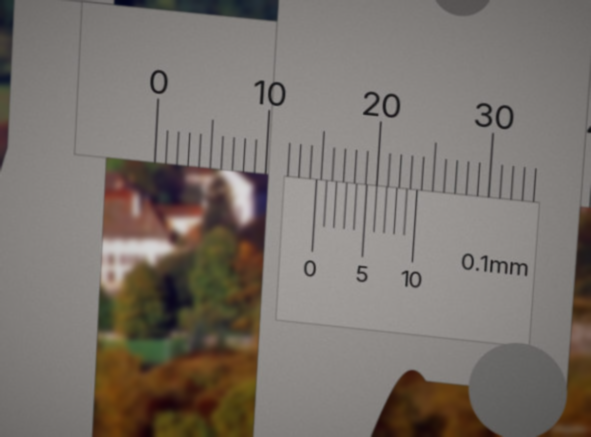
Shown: 14.6 mm
